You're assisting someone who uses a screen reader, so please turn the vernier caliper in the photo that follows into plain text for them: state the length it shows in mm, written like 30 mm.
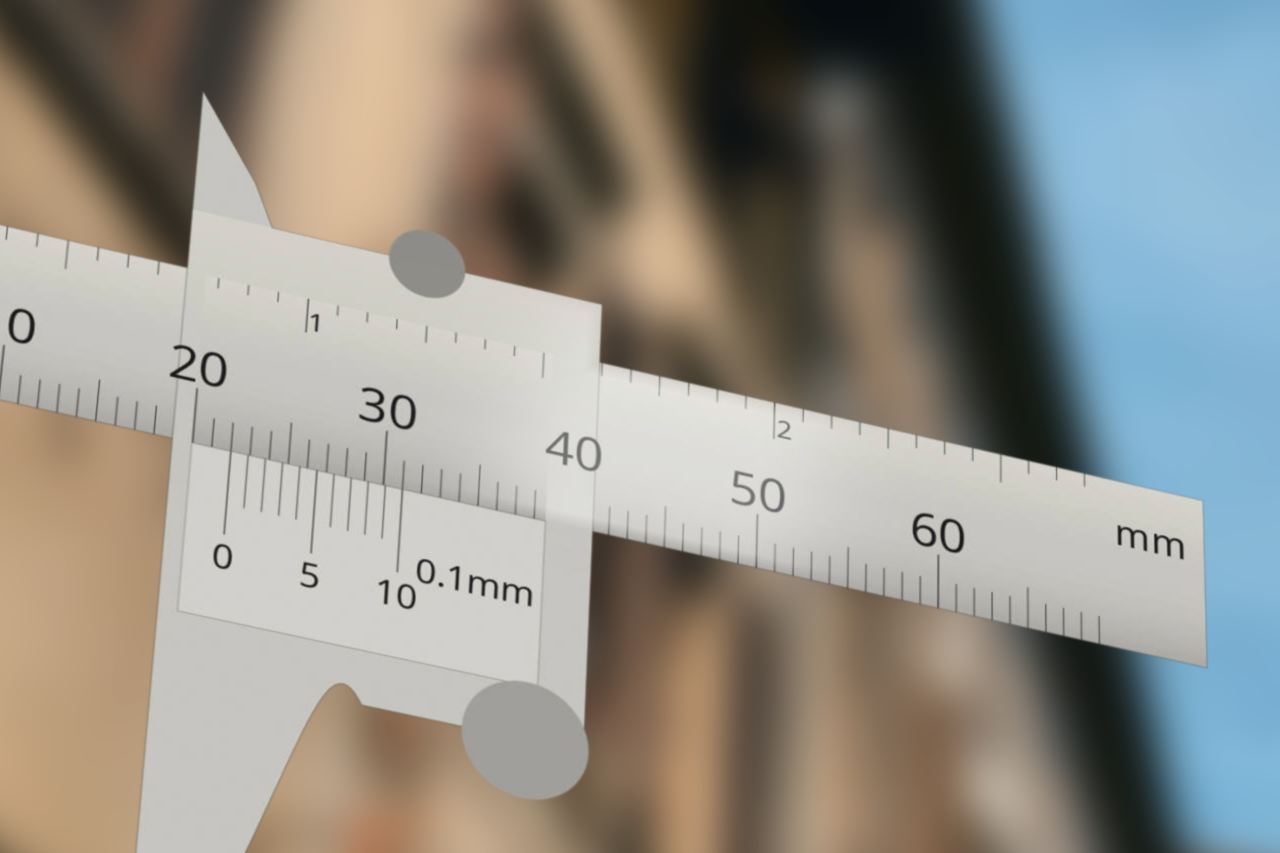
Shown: 22.0 mm
